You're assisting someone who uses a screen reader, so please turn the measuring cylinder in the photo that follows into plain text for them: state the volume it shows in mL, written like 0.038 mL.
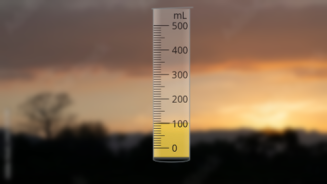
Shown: 100 mL
